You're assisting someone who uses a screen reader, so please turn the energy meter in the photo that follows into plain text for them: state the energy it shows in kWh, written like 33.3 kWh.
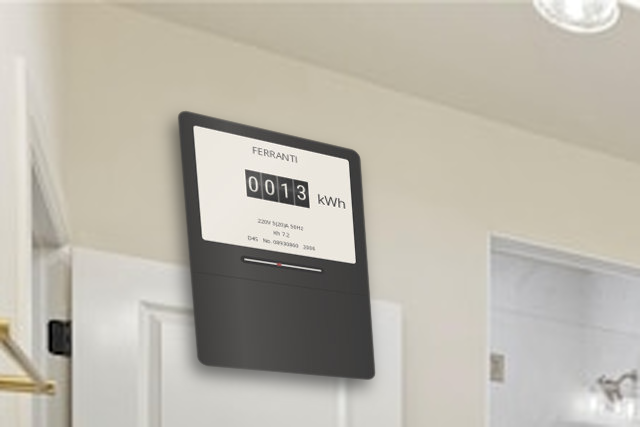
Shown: 13 kWh
